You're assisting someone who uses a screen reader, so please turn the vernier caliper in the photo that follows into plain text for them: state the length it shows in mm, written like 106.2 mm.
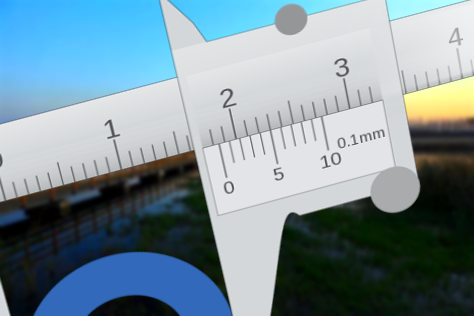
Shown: 18.5 mm
